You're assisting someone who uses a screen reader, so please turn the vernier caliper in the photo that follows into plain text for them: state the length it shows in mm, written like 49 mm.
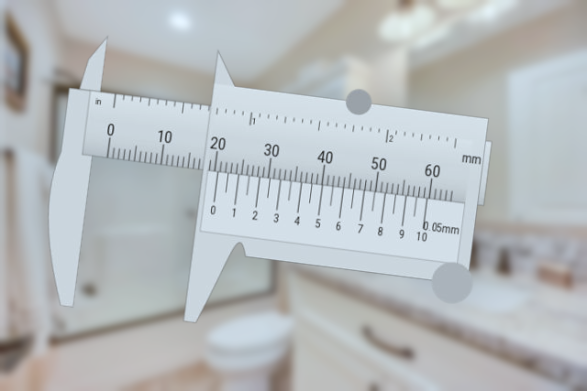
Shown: 20.6 mm
